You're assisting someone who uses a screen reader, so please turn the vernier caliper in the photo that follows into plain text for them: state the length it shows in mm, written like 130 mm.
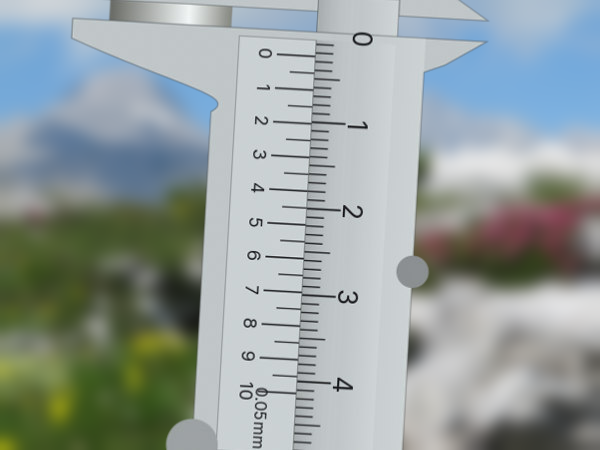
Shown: 2.4 mm
